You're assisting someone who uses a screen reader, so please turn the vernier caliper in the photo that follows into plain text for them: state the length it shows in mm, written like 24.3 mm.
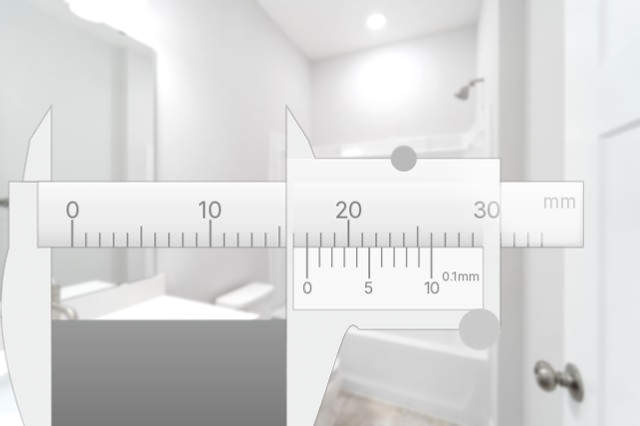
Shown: 17.0 mm
